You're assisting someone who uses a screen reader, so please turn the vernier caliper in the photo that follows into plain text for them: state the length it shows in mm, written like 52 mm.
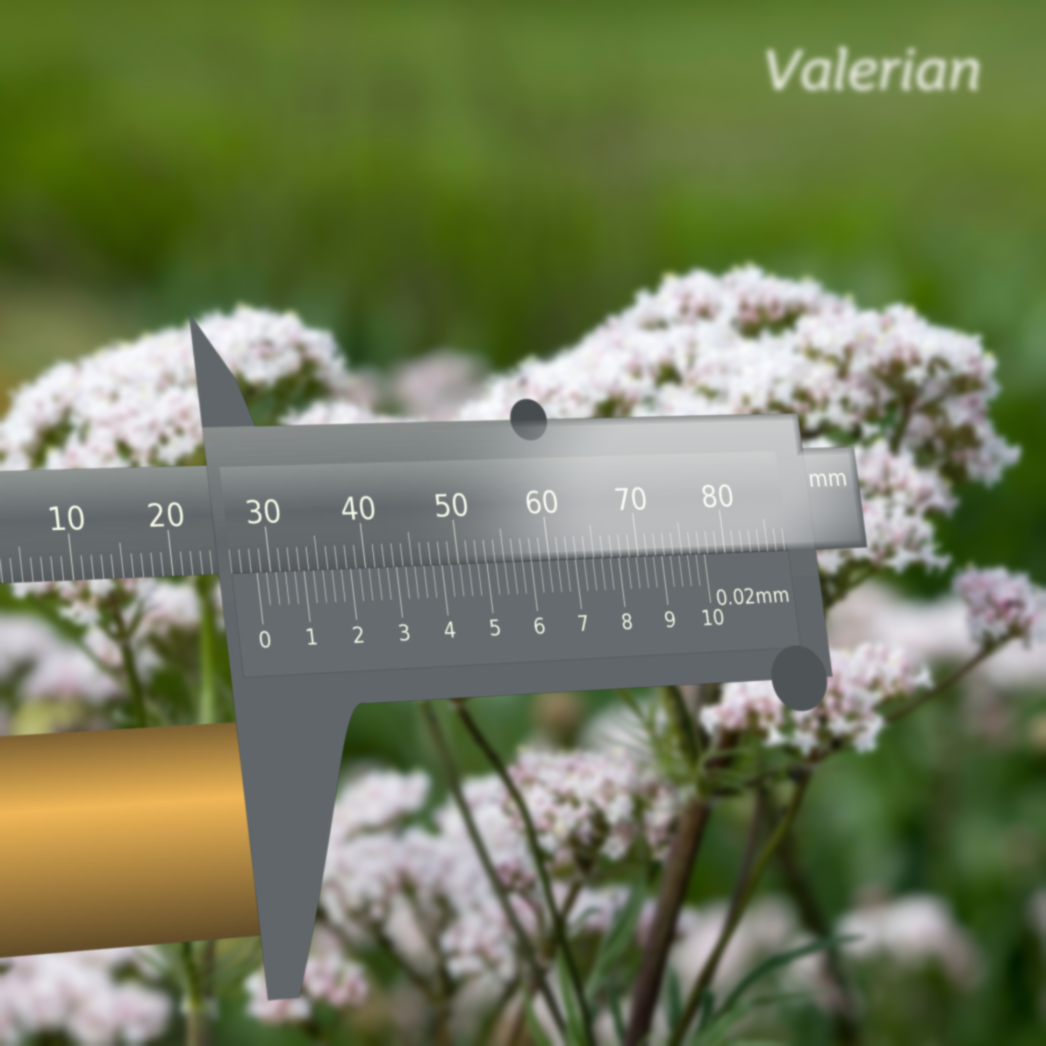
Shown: 28.6 mm
